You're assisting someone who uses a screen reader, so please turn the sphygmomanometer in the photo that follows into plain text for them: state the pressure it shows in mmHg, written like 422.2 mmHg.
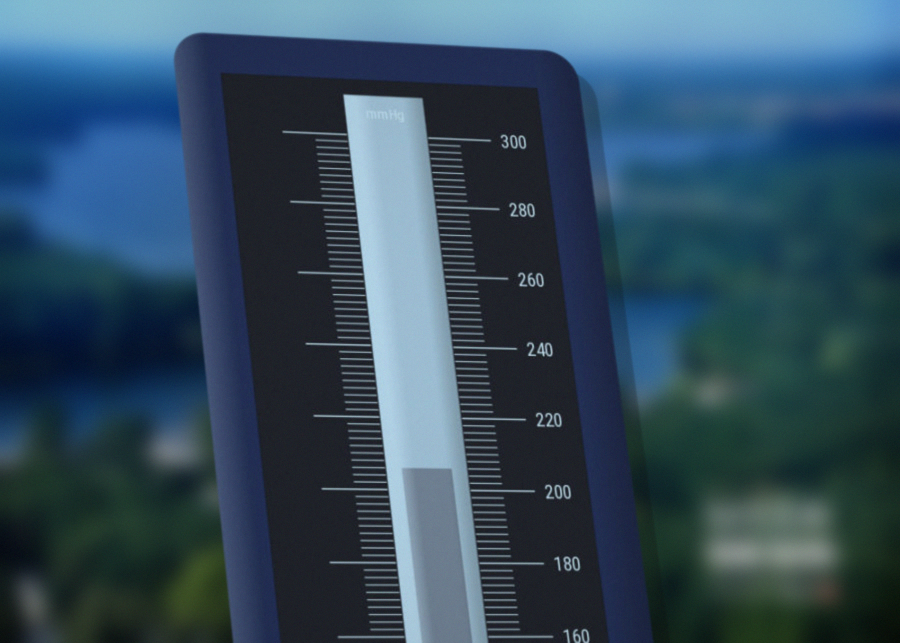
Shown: 206 mmHg
